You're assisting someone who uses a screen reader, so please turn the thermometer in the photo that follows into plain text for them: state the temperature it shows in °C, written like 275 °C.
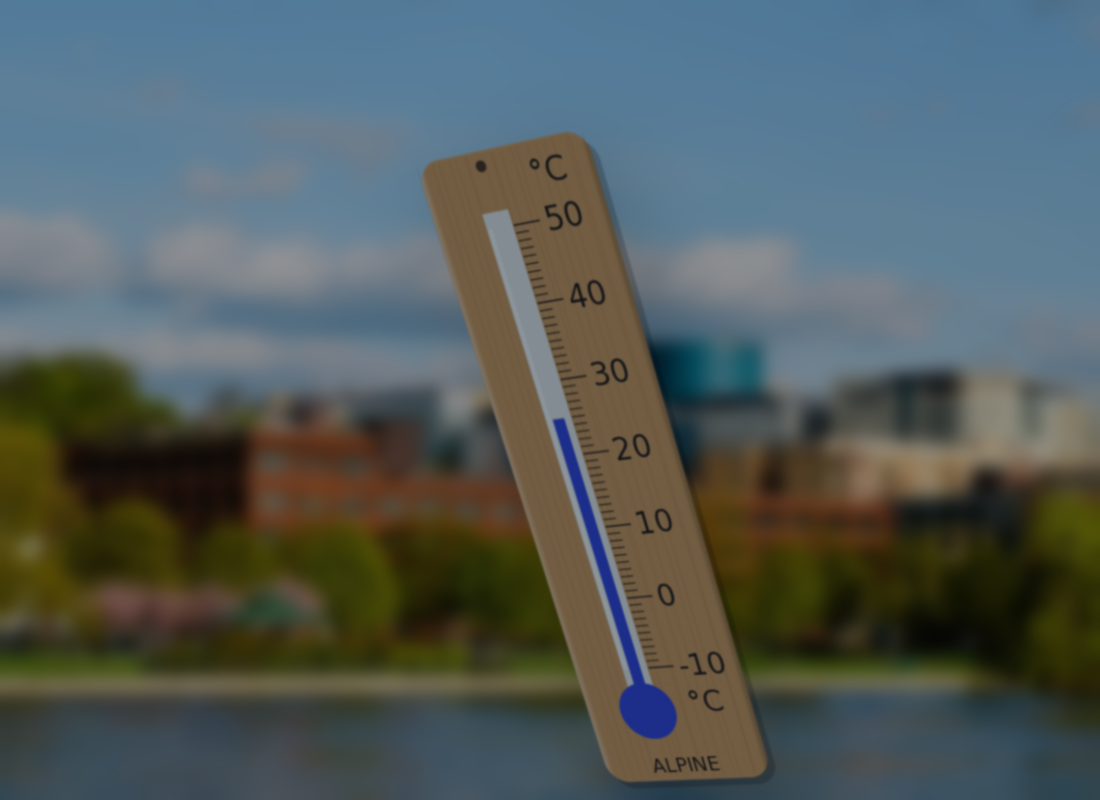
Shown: 25 °C
